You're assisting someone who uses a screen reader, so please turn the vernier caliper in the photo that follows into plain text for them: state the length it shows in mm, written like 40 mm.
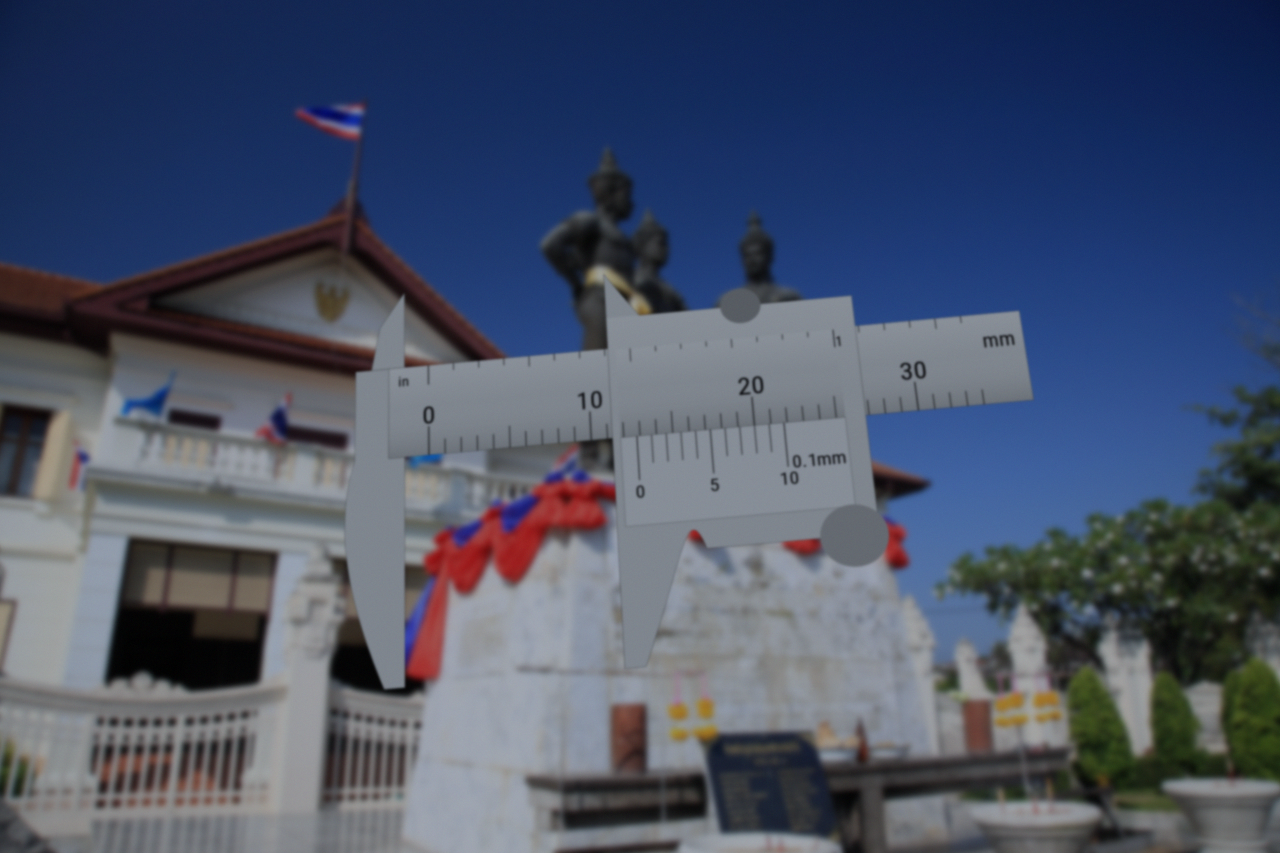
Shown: 12.8 mm
